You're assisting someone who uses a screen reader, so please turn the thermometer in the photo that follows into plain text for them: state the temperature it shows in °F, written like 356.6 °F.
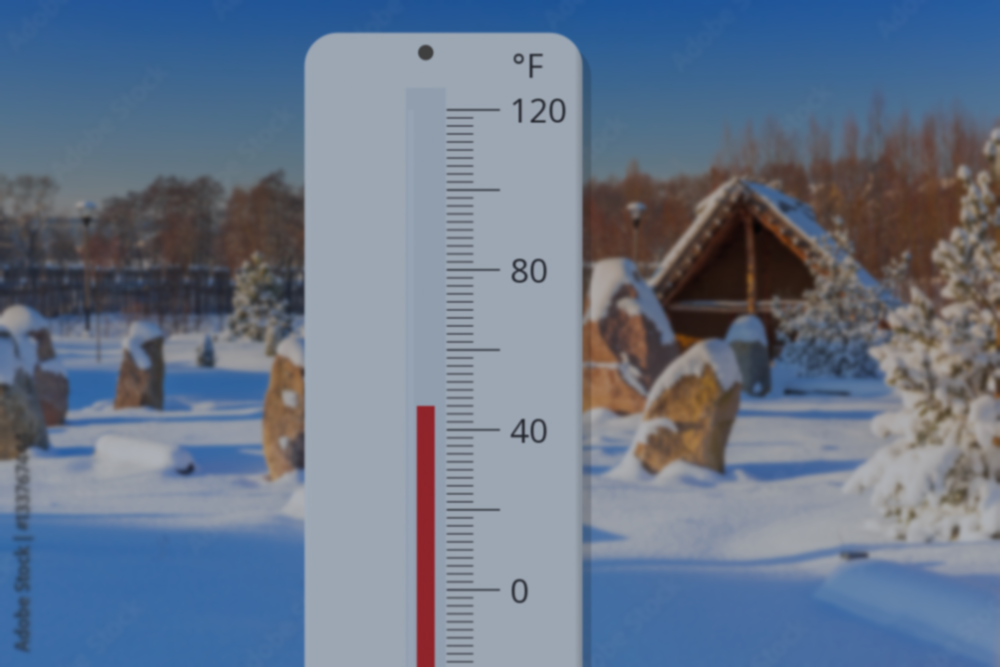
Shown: 46 °F
